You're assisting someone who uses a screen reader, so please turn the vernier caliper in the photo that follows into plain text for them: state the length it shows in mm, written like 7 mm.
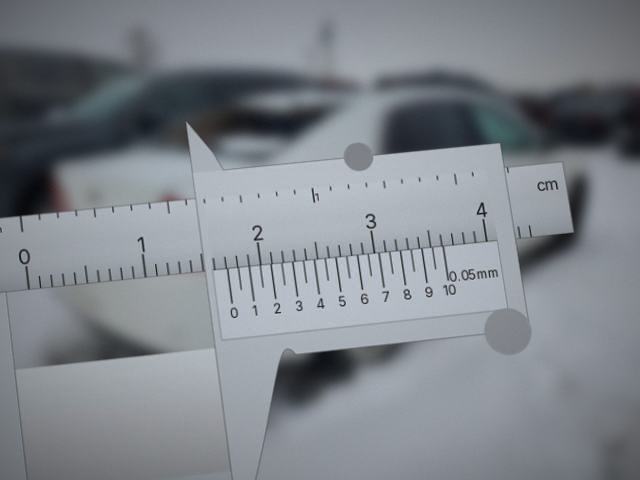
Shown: 17.1 mm
